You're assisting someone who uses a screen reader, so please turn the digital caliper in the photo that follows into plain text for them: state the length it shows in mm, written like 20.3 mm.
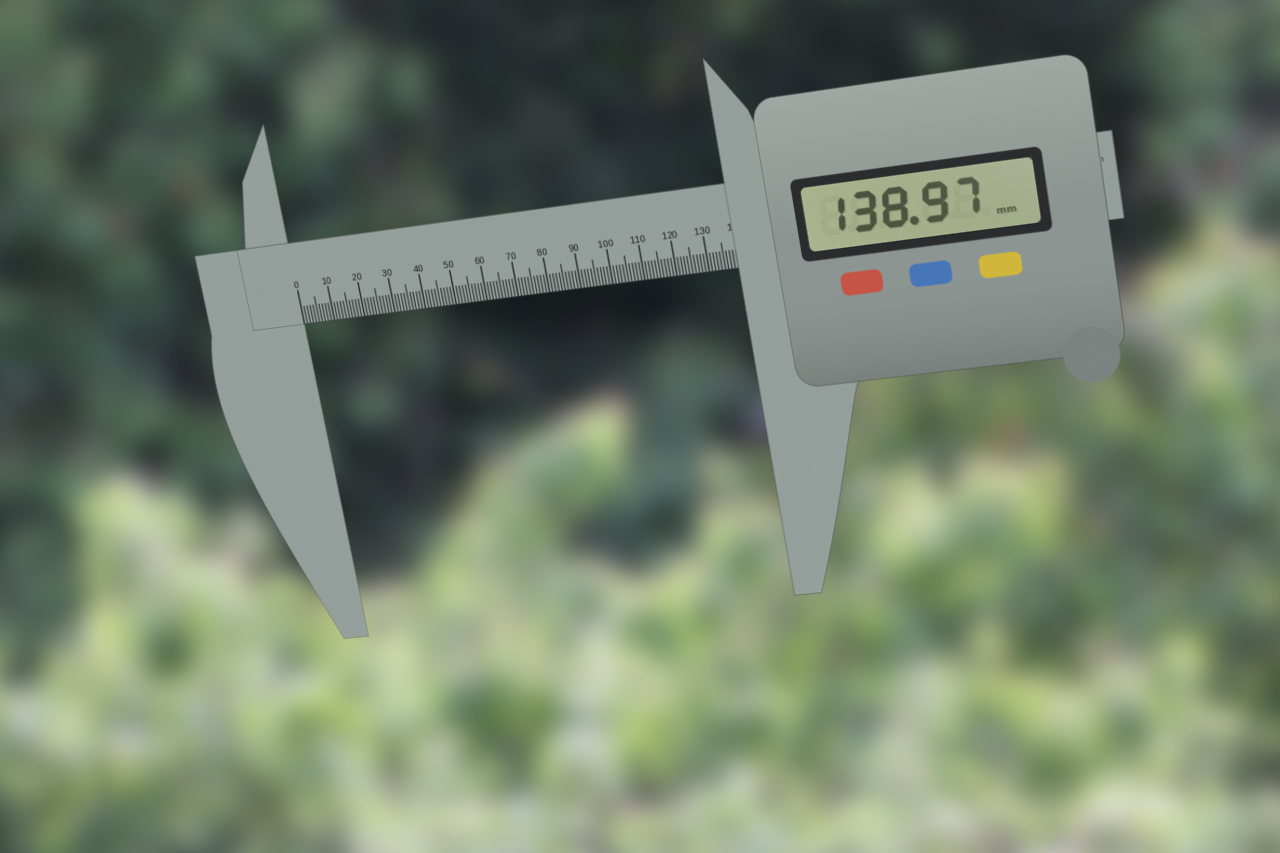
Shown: 138.97 mm
